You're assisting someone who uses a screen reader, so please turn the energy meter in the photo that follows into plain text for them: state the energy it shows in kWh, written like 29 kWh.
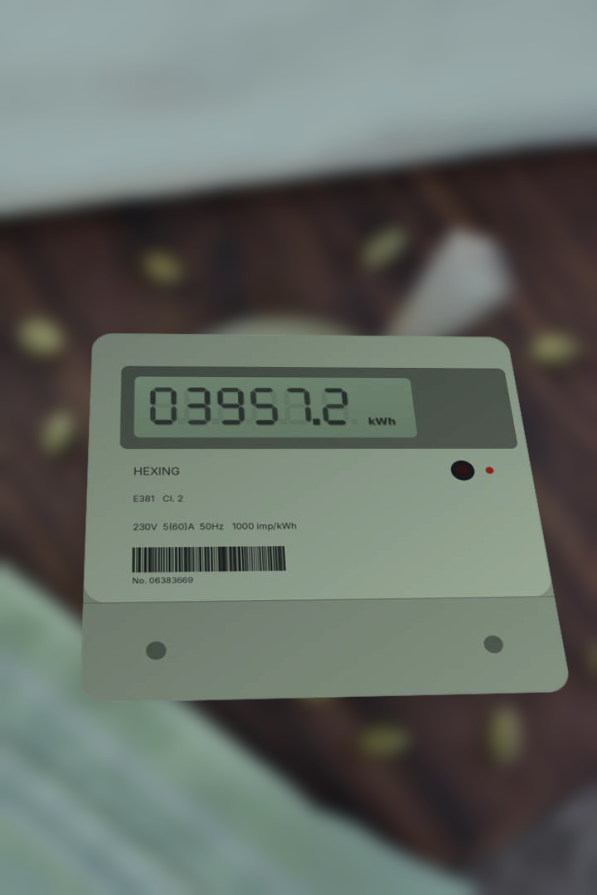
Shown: 3957.2 kWh
